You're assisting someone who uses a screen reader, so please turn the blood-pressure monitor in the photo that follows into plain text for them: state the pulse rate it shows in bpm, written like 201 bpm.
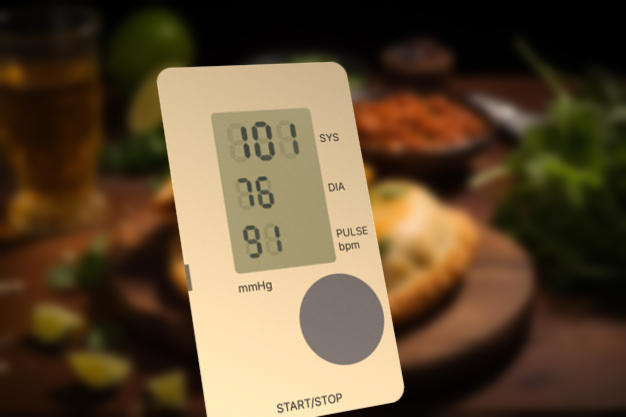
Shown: 91 bpm
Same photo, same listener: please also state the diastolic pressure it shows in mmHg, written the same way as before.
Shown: 76 mmHg
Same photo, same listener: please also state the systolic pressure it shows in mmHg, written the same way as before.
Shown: 101 mmHg
